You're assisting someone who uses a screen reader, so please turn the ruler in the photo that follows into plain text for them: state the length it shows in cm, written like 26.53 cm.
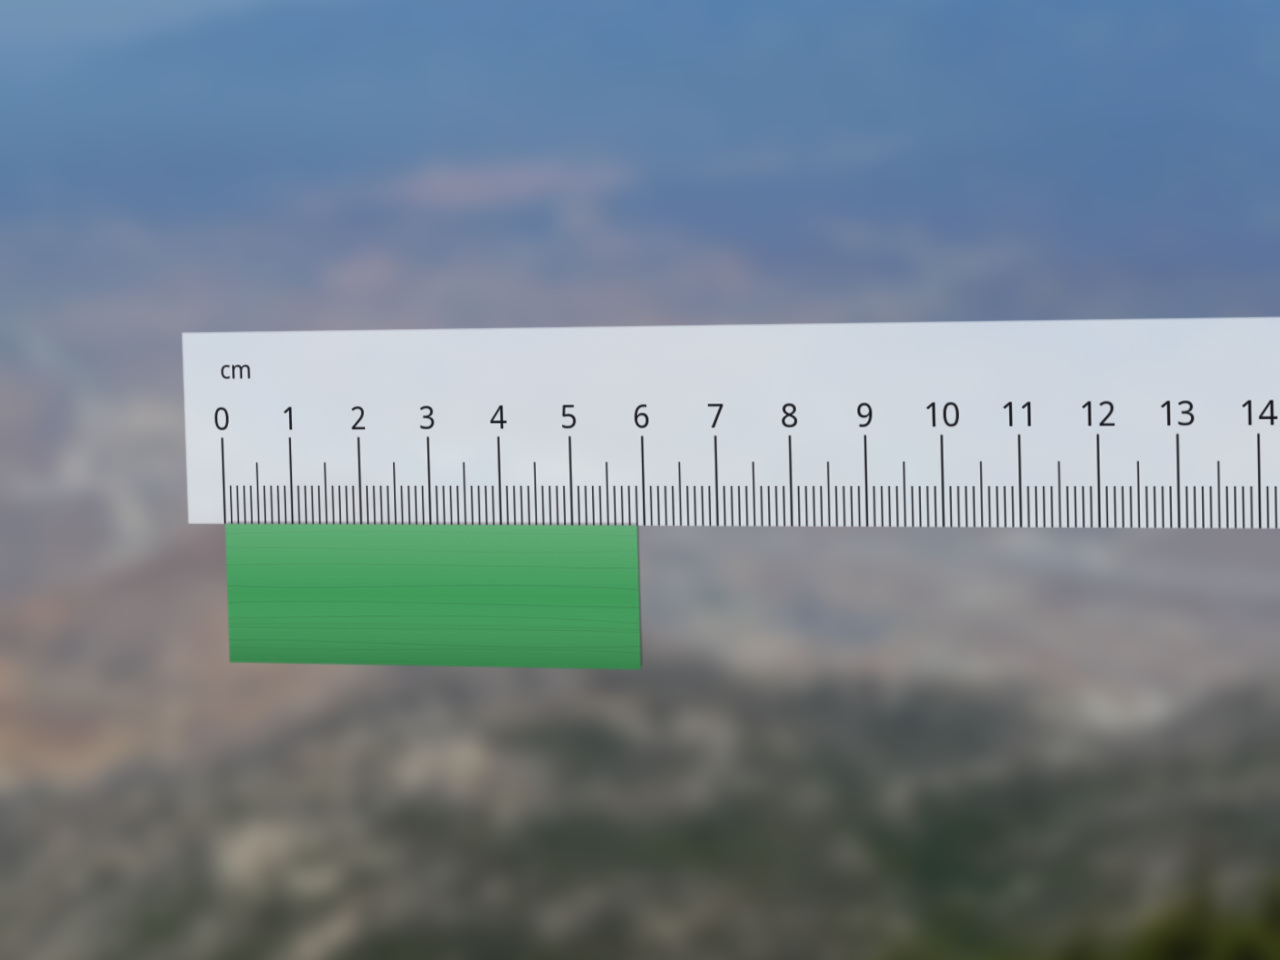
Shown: 5.9 cm
